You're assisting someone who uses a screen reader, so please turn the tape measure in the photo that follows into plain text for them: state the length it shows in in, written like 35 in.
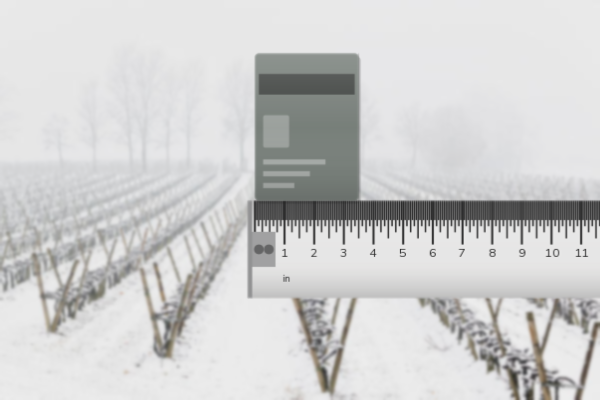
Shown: 3.5 in
